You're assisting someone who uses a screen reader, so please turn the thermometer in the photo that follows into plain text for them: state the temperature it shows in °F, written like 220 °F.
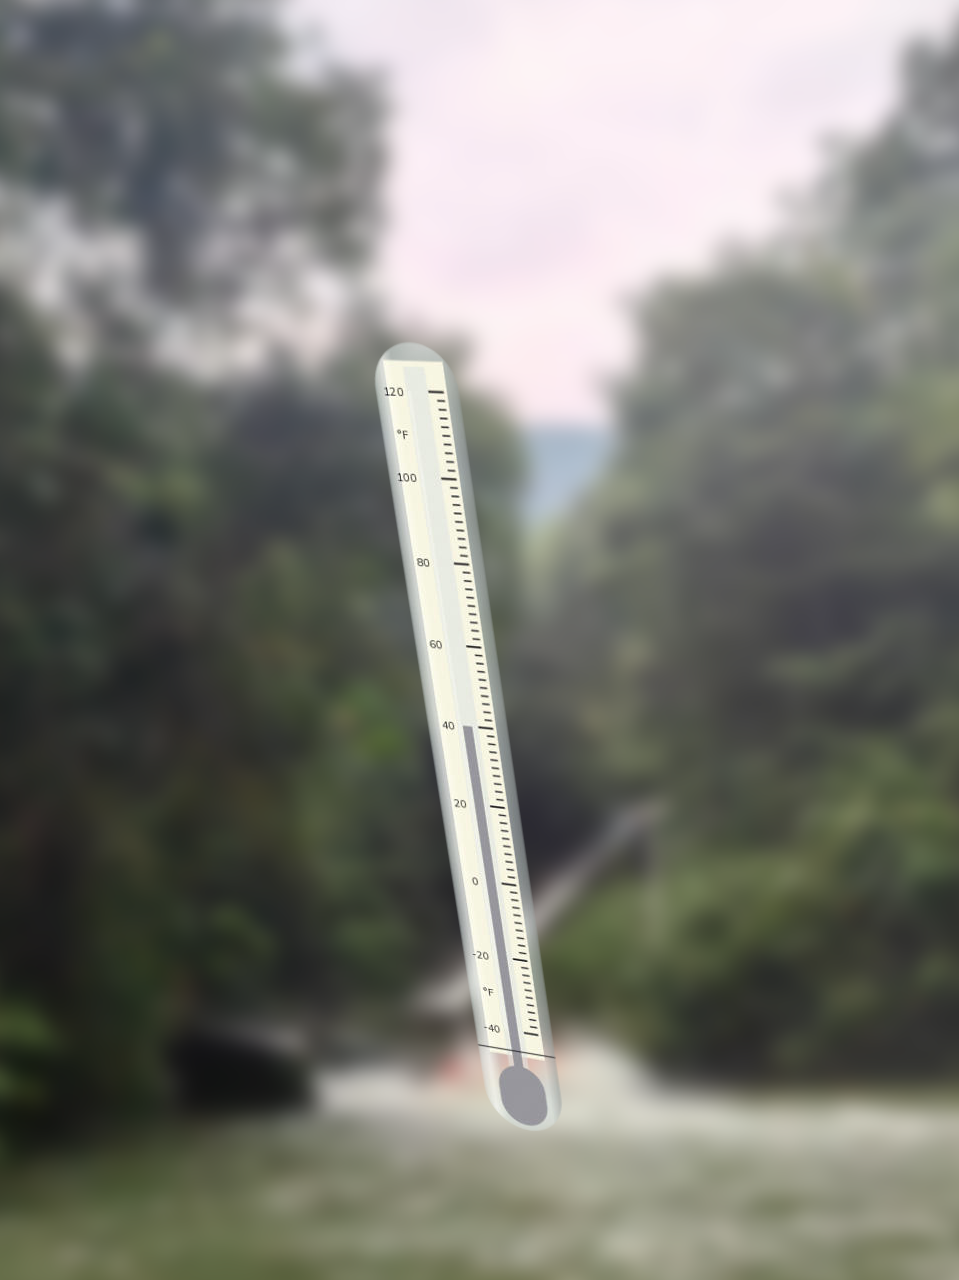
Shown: 40 °F
